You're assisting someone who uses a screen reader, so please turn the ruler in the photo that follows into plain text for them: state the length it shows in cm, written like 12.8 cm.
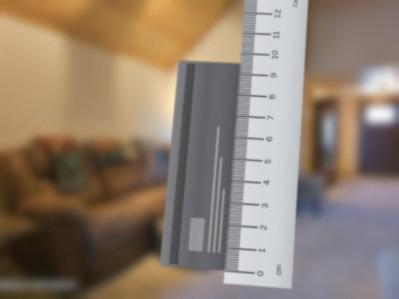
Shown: 9.5 cm
